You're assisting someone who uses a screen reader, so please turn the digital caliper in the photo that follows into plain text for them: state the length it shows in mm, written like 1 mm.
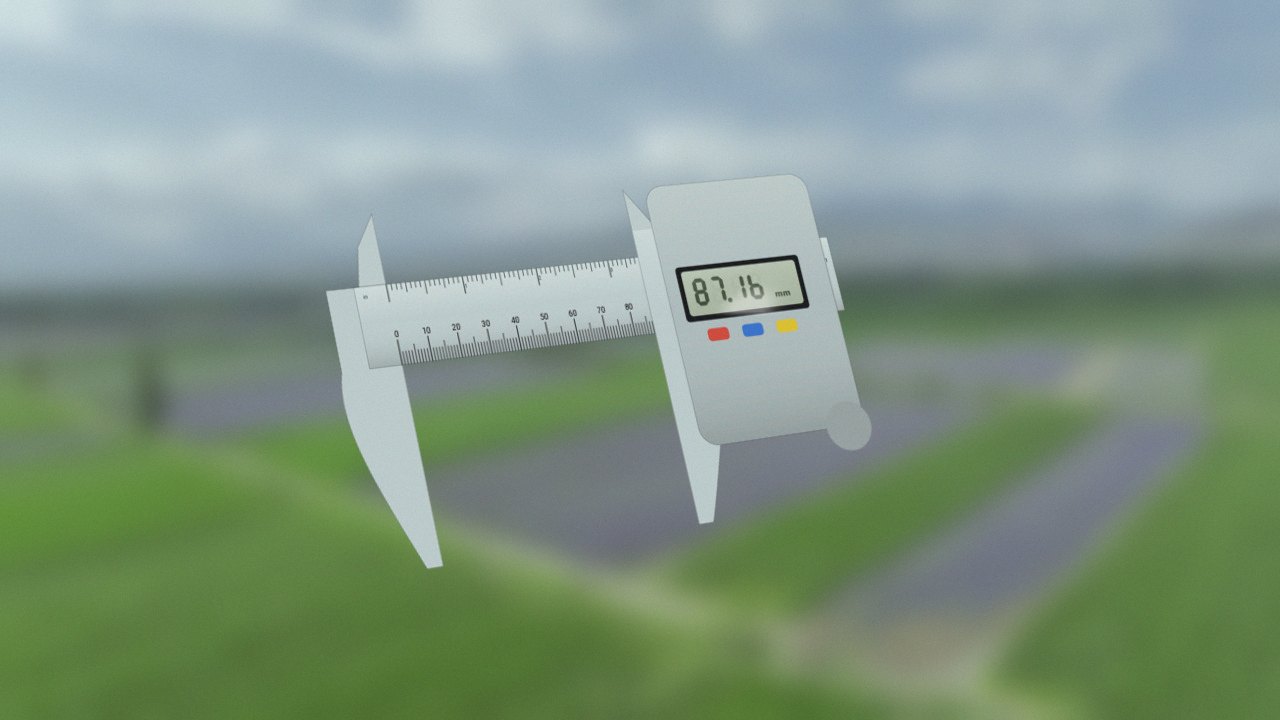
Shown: 87.16 mm
